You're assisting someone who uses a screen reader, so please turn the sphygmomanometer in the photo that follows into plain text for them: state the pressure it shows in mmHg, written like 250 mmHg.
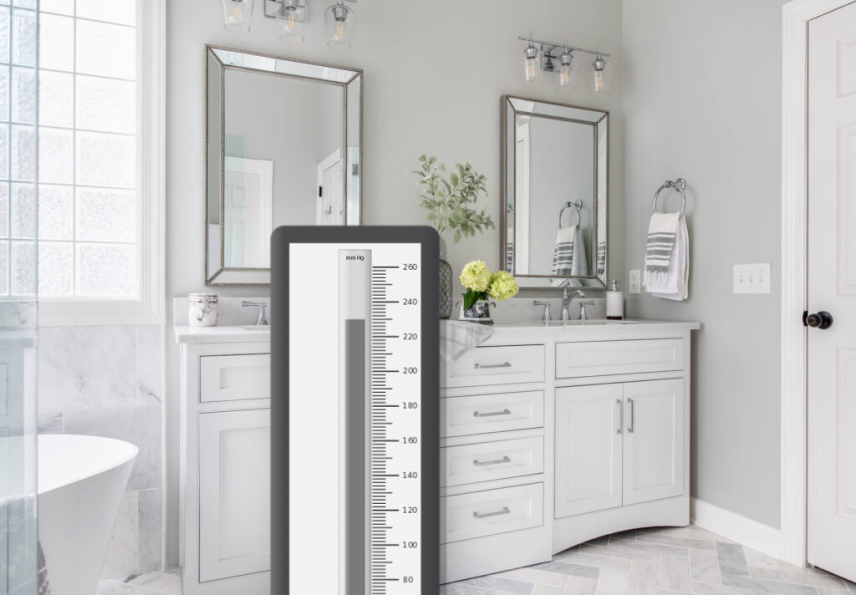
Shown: 230 mmHg
